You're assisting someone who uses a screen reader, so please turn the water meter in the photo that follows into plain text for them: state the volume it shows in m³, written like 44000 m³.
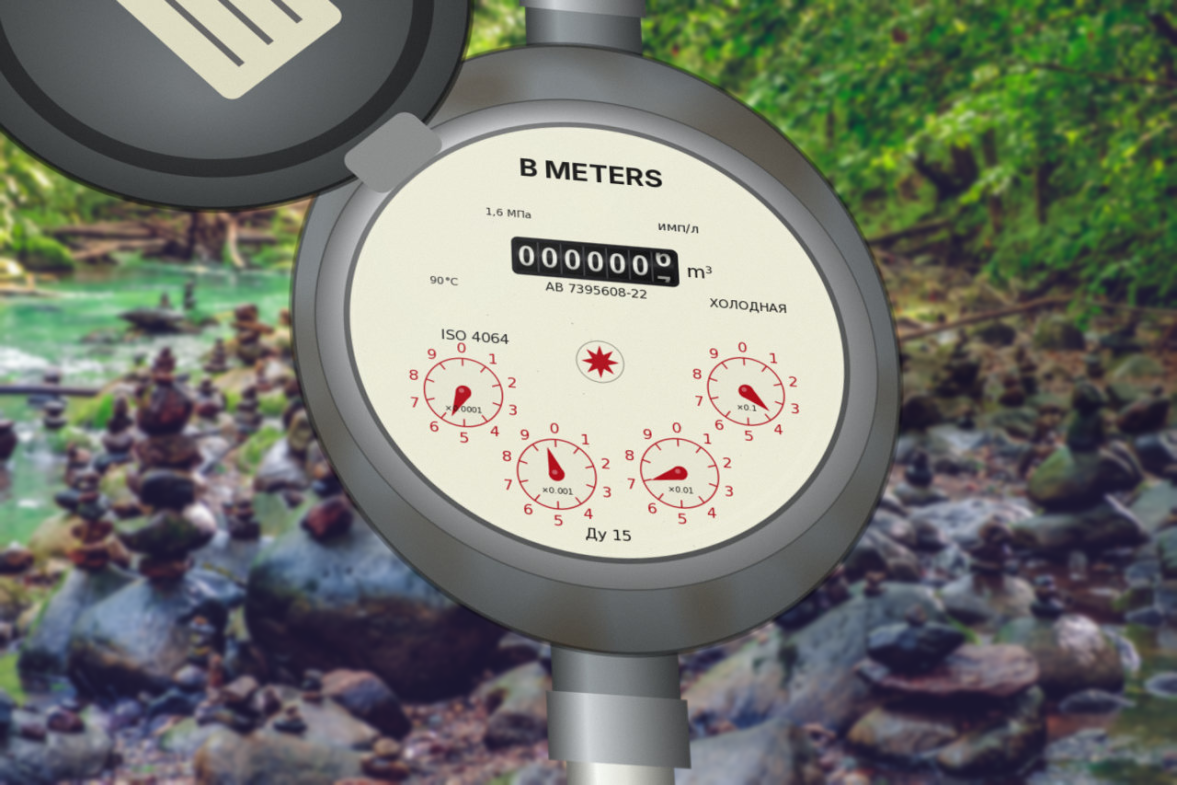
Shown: 6.3695 m³
